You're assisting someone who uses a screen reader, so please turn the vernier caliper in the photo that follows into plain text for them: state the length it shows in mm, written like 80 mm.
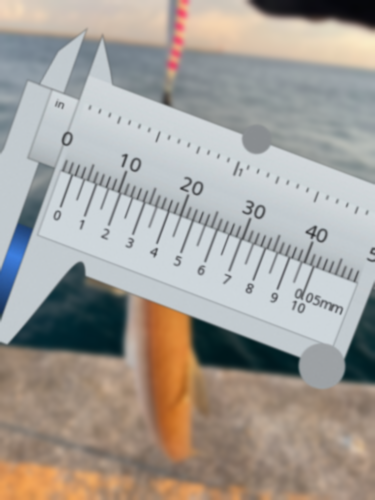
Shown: 2.5 mm
